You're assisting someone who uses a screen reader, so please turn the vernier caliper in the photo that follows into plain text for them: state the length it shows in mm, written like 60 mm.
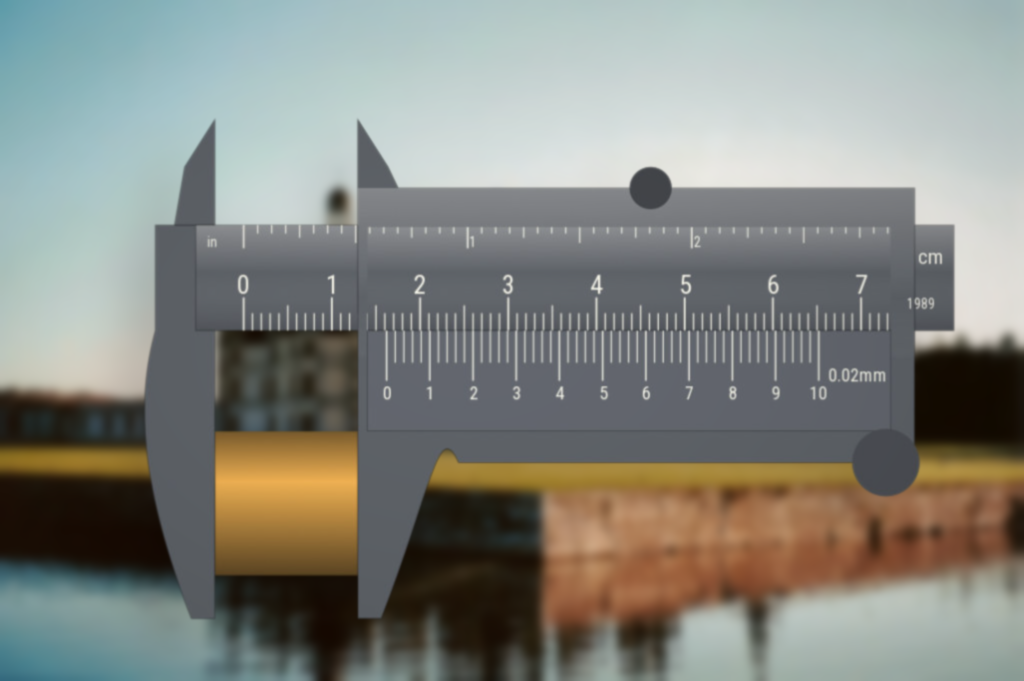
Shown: 16.2 mm
